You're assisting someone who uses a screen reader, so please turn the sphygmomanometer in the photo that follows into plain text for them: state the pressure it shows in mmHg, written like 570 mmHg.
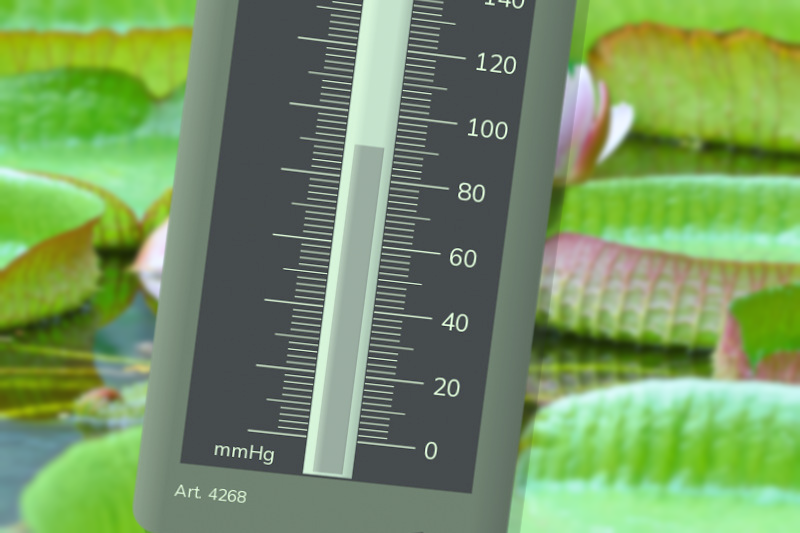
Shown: 90 mmHg
